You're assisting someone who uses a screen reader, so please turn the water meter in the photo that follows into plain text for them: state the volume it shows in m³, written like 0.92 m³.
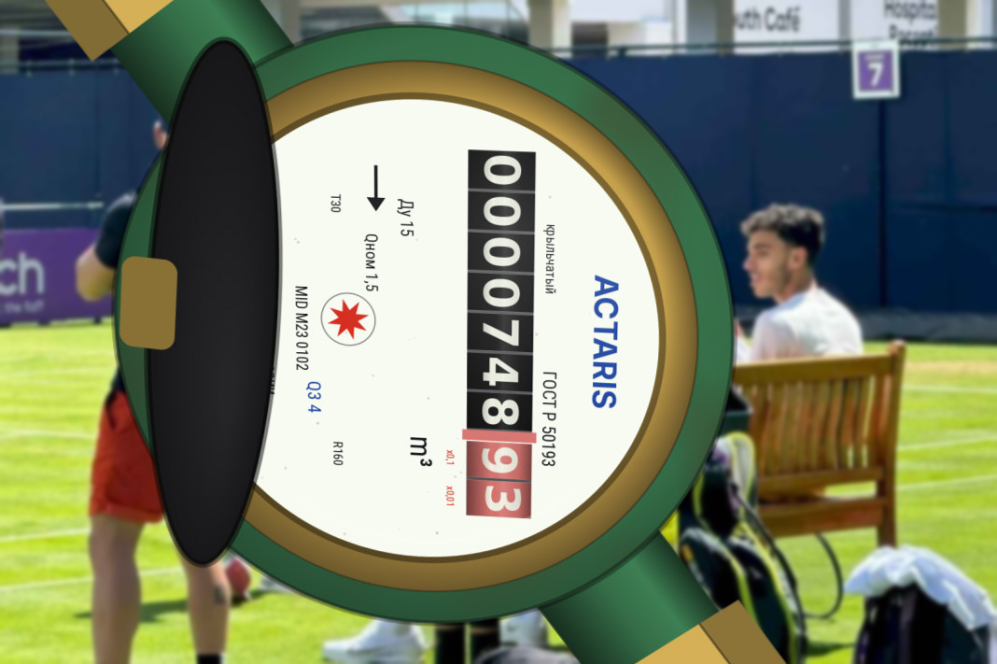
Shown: 748.93 m³
